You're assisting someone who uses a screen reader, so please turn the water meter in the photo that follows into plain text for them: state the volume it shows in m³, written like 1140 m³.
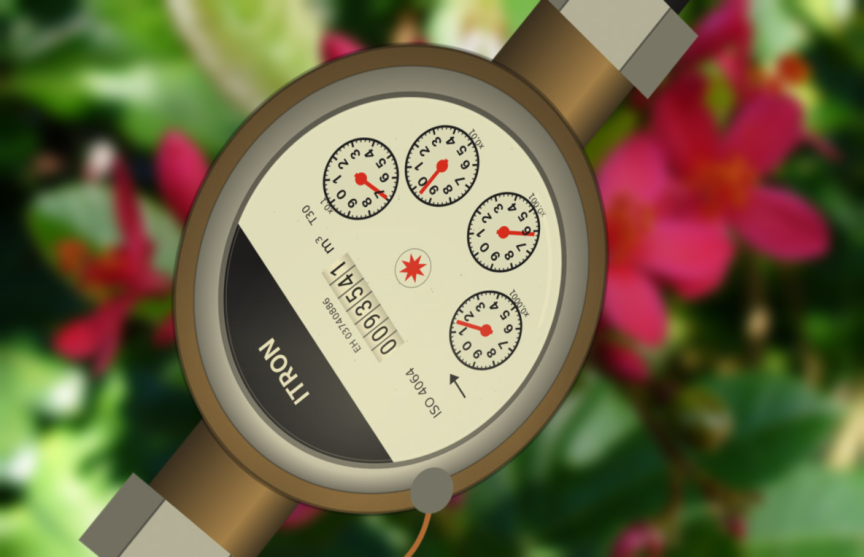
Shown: 93541.6961 m³
